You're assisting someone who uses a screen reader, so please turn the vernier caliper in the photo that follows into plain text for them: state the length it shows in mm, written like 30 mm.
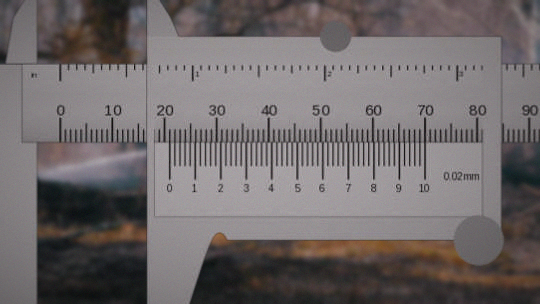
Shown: 21.0 mm
